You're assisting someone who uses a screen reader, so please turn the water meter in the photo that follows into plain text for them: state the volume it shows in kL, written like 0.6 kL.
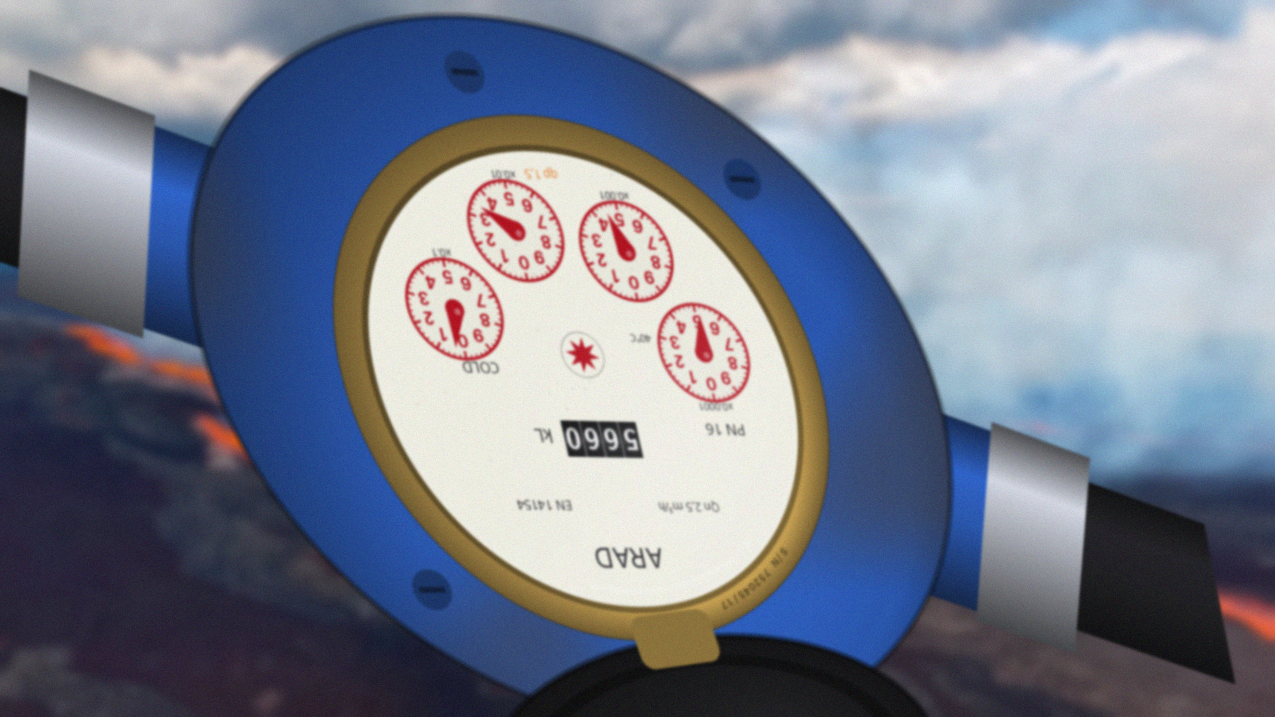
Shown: 5660.0345 kL
